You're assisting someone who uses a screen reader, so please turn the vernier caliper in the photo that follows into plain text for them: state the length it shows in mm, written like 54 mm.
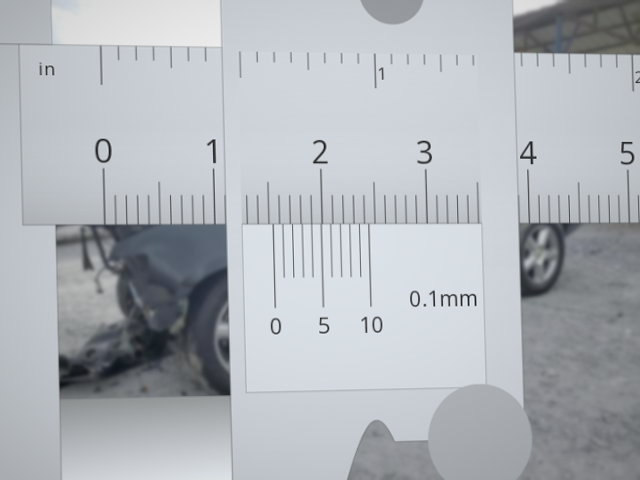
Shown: 15.4 mm
